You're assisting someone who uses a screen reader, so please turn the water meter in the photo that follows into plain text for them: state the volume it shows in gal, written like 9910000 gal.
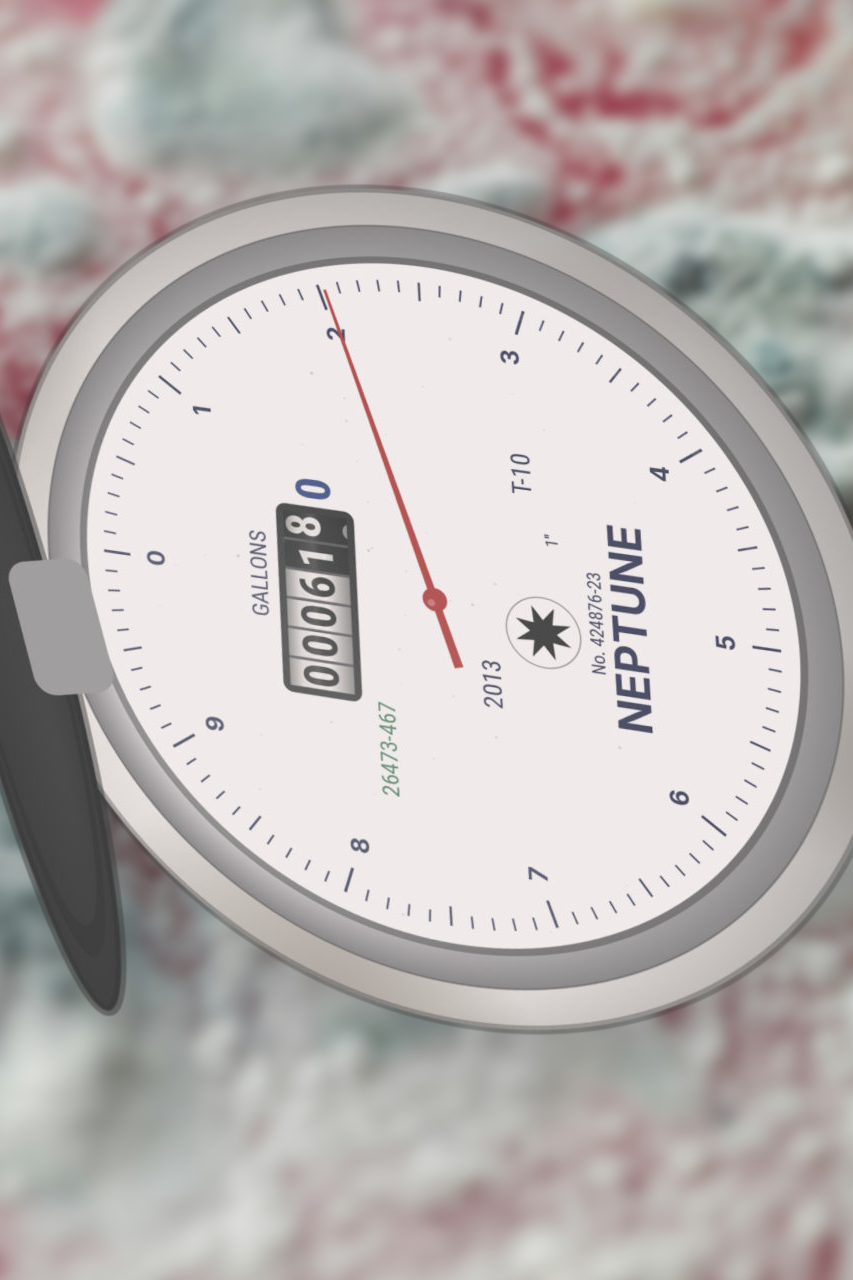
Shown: 6182.0 gal
